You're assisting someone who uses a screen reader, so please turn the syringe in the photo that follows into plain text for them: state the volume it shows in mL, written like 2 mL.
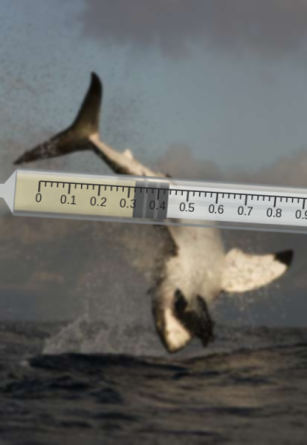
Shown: 0.32 mL
